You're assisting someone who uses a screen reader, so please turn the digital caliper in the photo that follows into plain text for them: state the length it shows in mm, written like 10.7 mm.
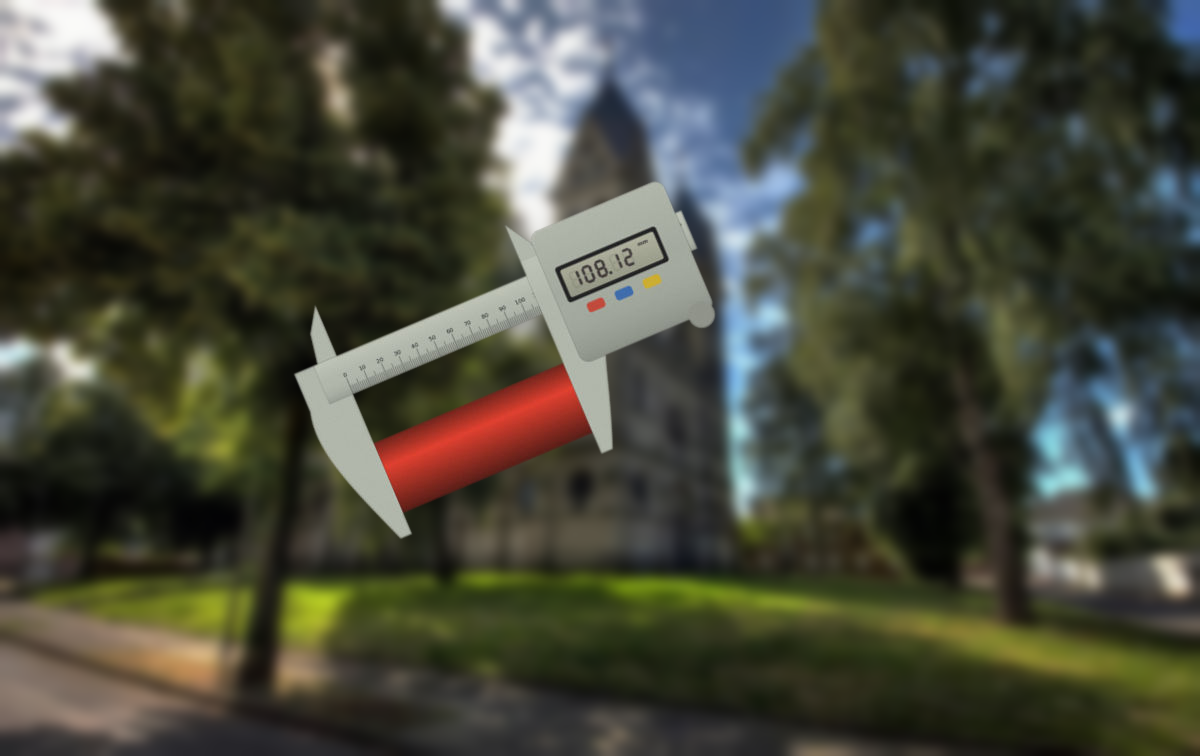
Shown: 108.12 mm
